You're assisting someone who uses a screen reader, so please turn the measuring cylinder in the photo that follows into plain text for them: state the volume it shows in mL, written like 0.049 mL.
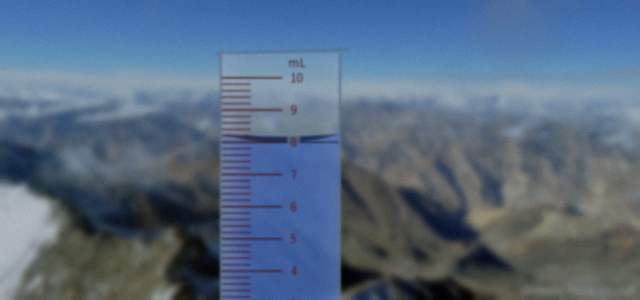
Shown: 8 mL
